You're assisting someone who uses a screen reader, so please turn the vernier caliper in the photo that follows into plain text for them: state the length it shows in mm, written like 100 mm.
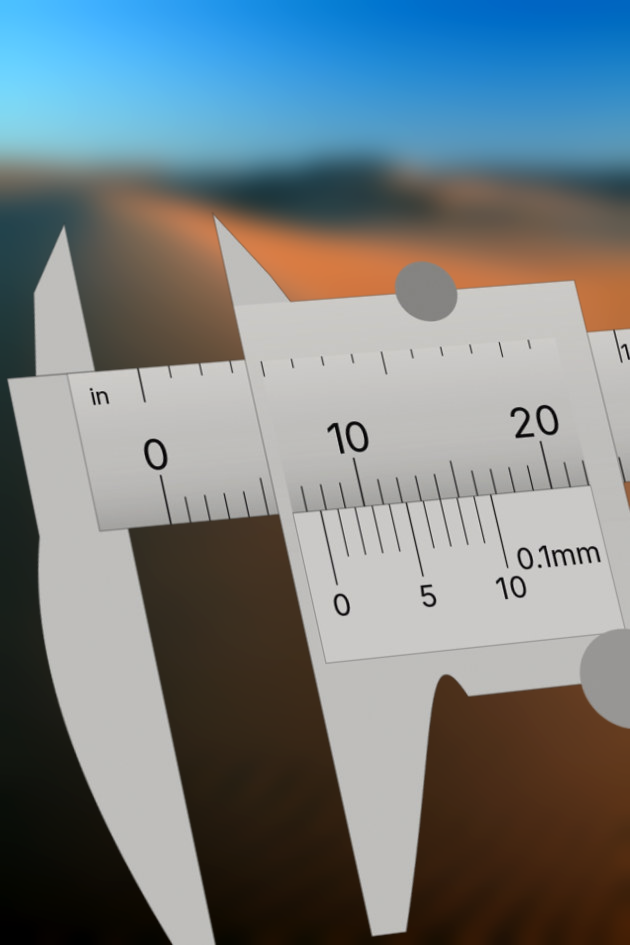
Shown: 7.7 mm
